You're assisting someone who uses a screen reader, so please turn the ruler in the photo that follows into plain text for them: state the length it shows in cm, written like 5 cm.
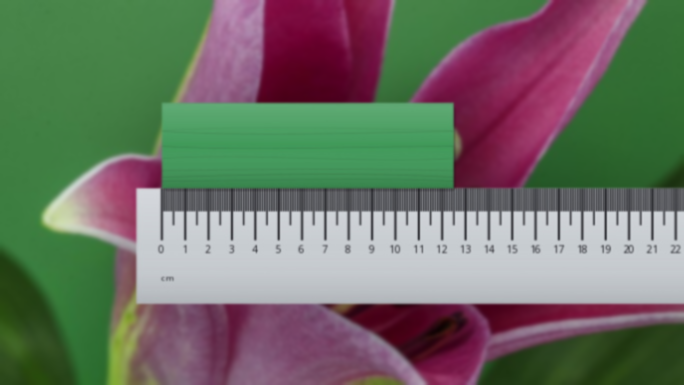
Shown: 12.5 cm
